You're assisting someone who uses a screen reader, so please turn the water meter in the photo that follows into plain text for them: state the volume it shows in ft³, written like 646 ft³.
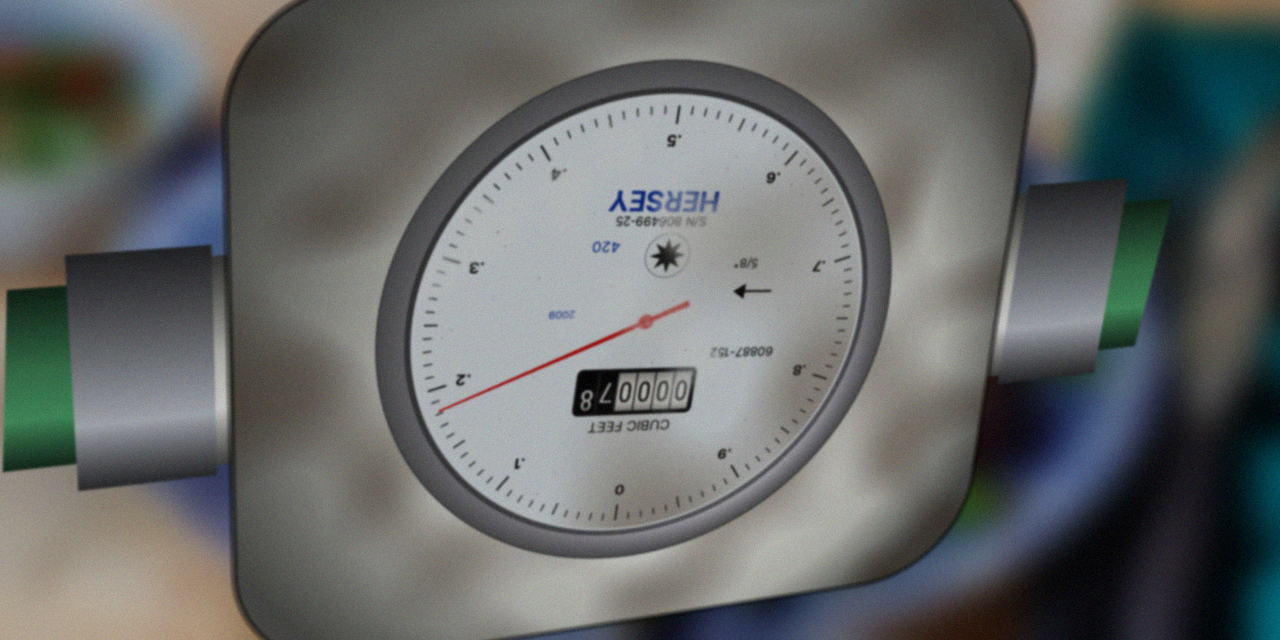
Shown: 78.18 ft³
